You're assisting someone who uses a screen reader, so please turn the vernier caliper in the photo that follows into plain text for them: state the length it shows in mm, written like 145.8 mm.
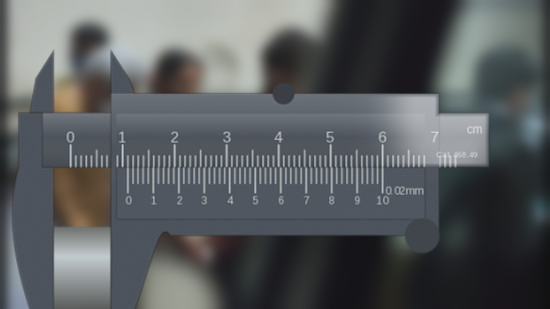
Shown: 11.0 mm
